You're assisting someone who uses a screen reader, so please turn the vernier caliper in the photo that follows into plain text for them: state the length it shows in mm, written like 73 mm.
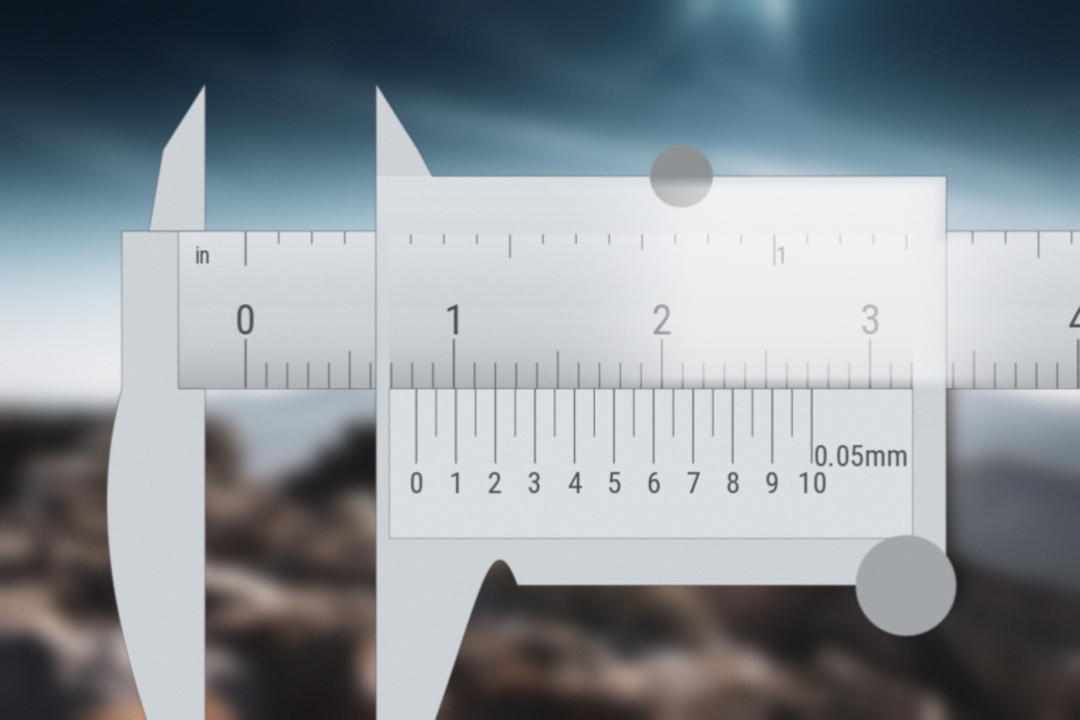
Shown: 8.2 mm
